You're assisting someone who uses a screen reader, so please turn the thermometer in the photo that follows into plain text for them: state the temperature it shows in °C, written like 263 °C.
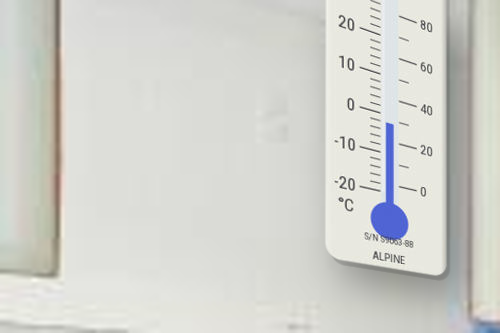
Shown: -2 °C
